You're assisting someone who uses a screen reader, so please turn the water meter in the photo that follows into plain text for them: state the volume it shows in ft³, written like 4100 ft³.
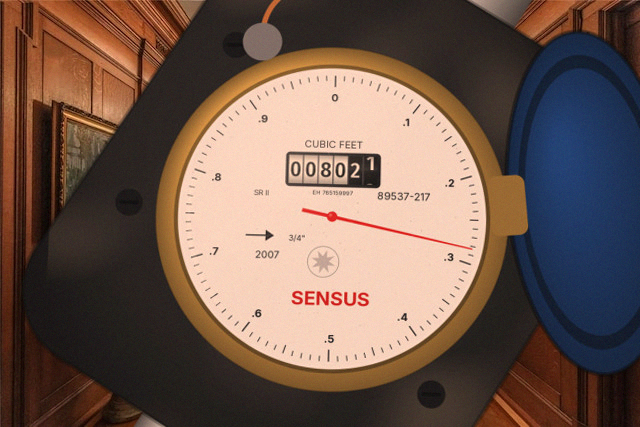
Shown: 8021.28 ft³
